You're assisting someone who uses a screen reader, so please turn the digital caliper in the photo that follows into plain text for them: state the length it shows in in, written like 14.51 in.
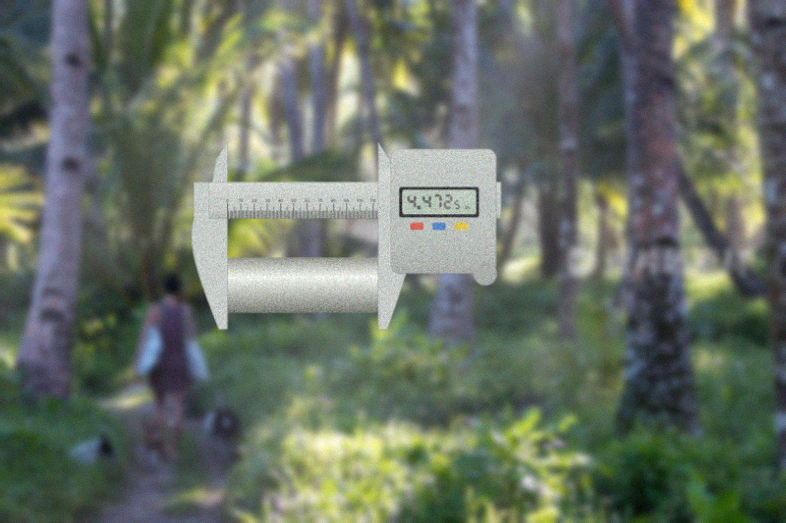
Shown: 4.4725 in
